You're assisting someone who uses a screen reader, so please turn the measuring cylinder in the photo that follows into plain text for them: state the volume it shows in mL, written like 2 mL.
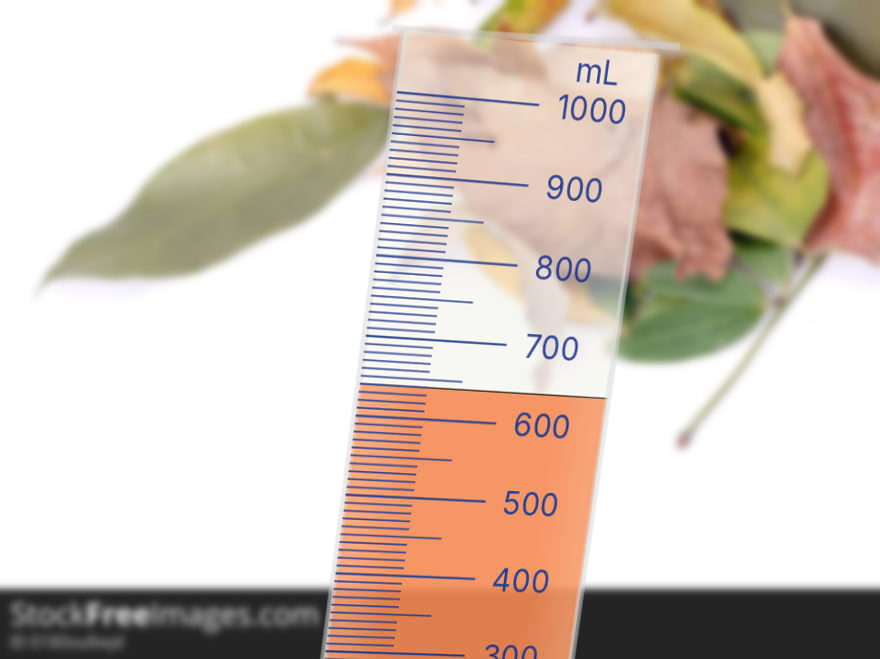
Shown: 640 mL
